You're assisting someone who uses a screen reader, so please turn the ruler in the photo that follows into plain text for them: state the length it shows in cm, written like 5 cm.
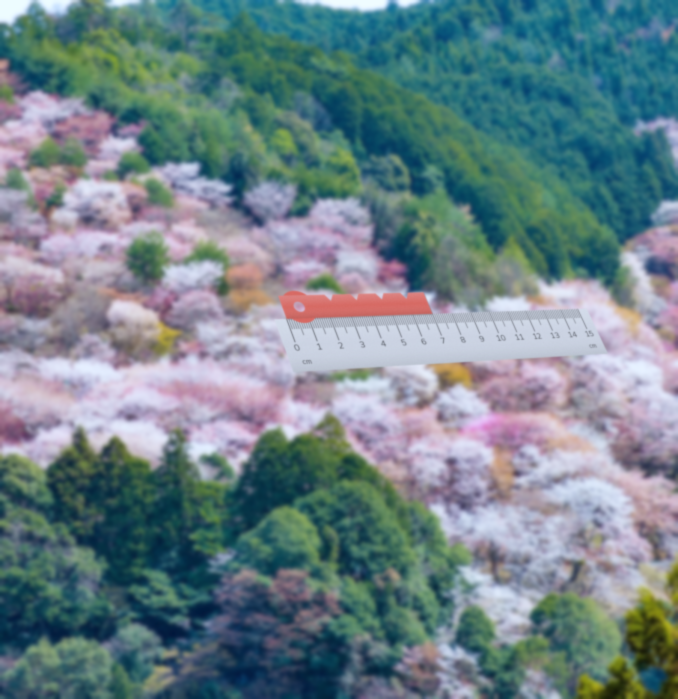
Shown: 7 cm
